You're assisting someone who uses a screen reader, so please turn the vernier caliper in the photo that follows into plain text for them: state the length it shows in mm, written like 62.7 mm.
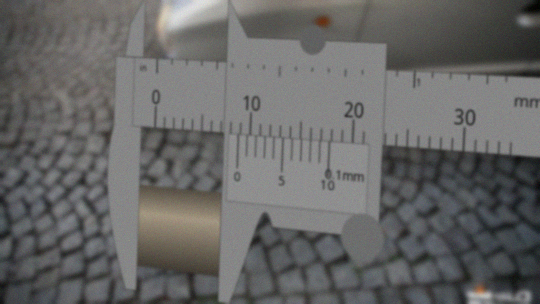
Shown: 8.8 mm
